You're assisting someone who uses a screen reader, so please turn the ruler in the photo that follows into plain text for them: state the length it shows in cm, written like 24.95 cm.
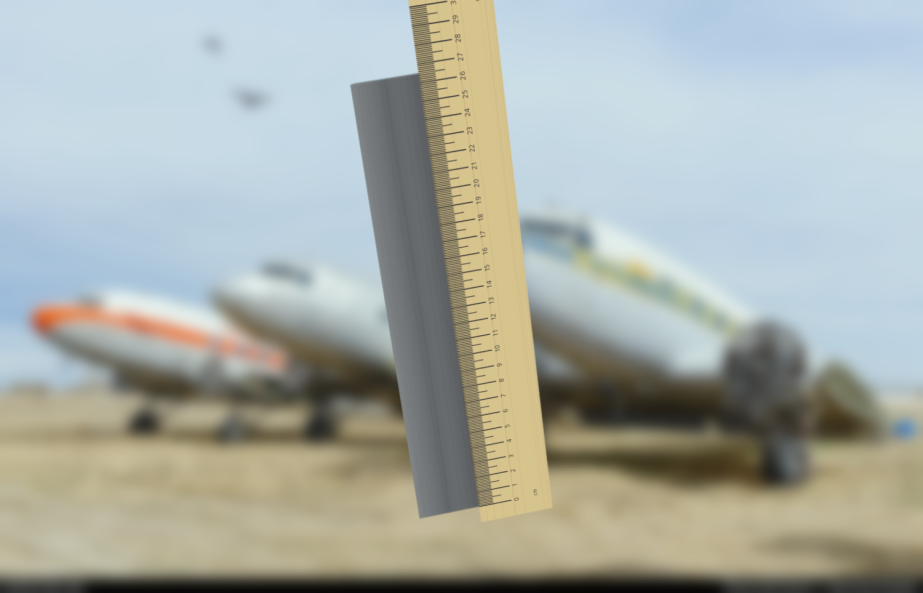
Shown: 26.5 cm
